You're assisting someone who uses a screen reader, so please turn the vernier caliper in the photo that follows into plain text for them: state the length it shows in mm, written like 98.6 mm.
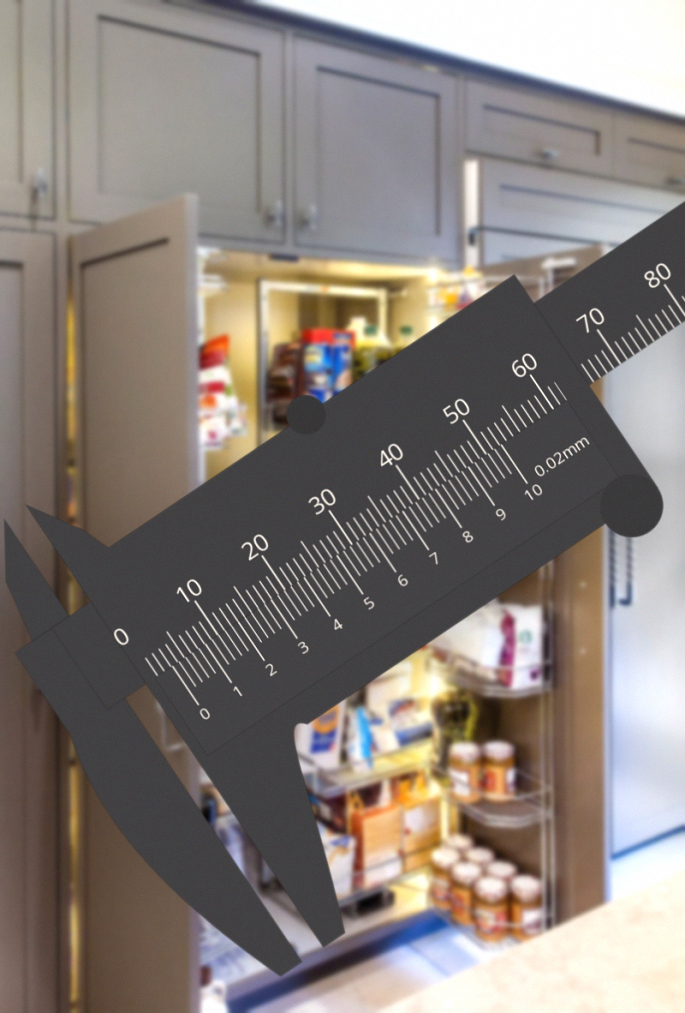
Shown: 3.2 mm
